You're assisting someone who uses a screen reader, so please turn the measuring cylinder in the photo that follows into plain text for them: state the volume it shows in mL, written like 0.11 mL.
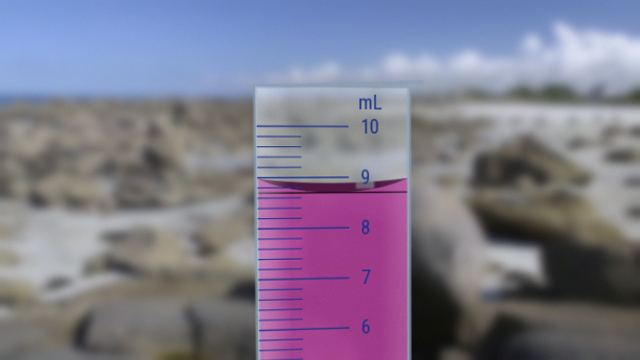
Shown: 8.7 mL
